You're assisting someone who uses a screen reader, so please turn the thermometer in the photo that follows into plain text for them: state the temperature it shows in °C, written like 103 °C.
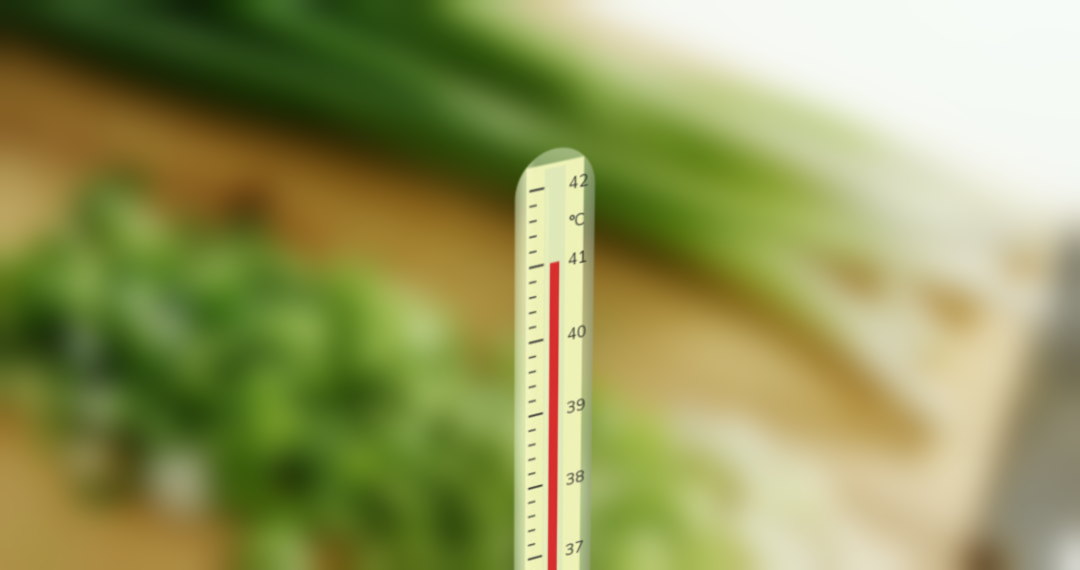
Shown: 41 °C
